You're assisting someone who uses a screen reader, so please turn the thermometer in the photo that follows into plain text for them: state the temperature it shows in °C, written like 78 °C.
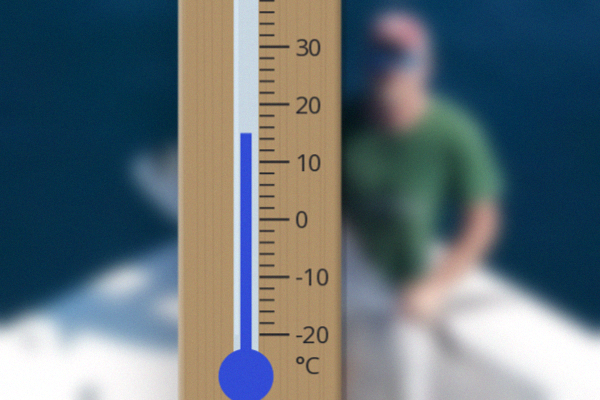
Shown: 15 °C
